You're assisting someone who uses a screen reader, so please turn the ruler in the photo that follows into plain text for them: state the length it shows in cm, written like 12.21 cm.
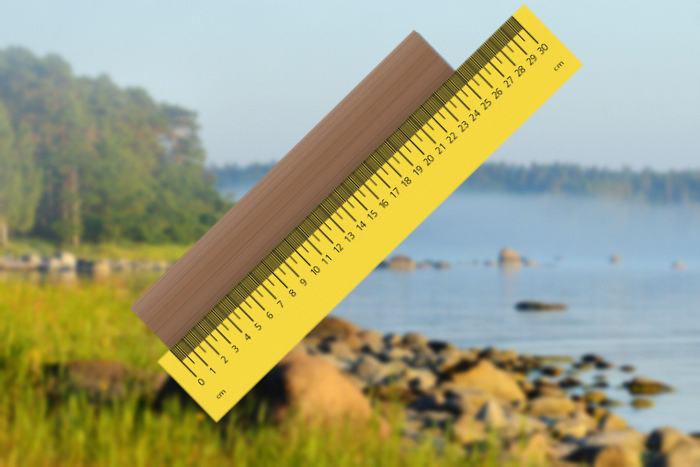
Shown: 25 cm
